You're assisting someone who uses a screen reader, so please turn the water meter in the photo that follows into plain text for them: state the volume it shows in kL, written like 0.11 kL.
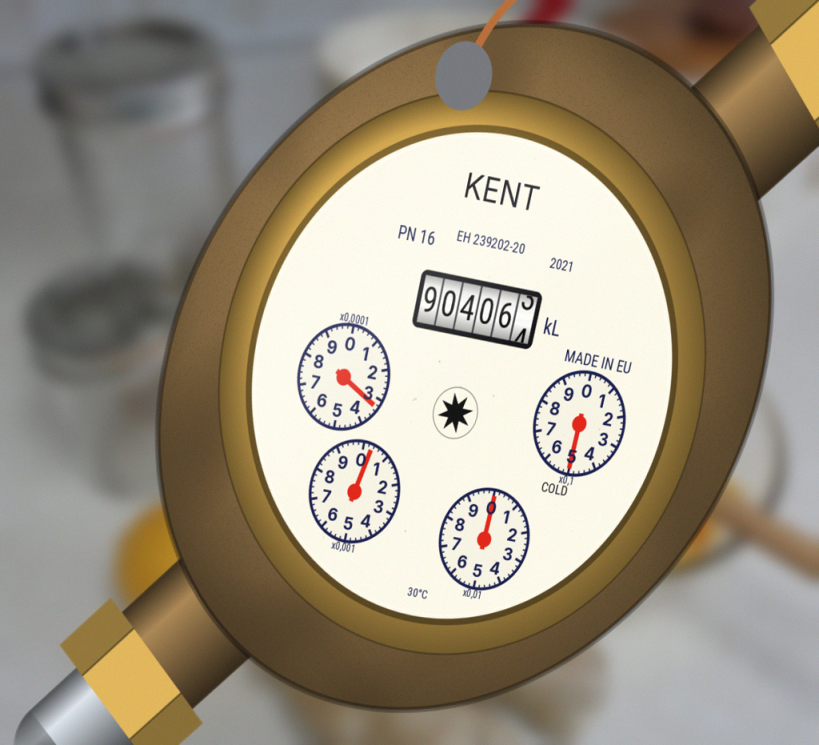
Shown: 904063.5003 kL
